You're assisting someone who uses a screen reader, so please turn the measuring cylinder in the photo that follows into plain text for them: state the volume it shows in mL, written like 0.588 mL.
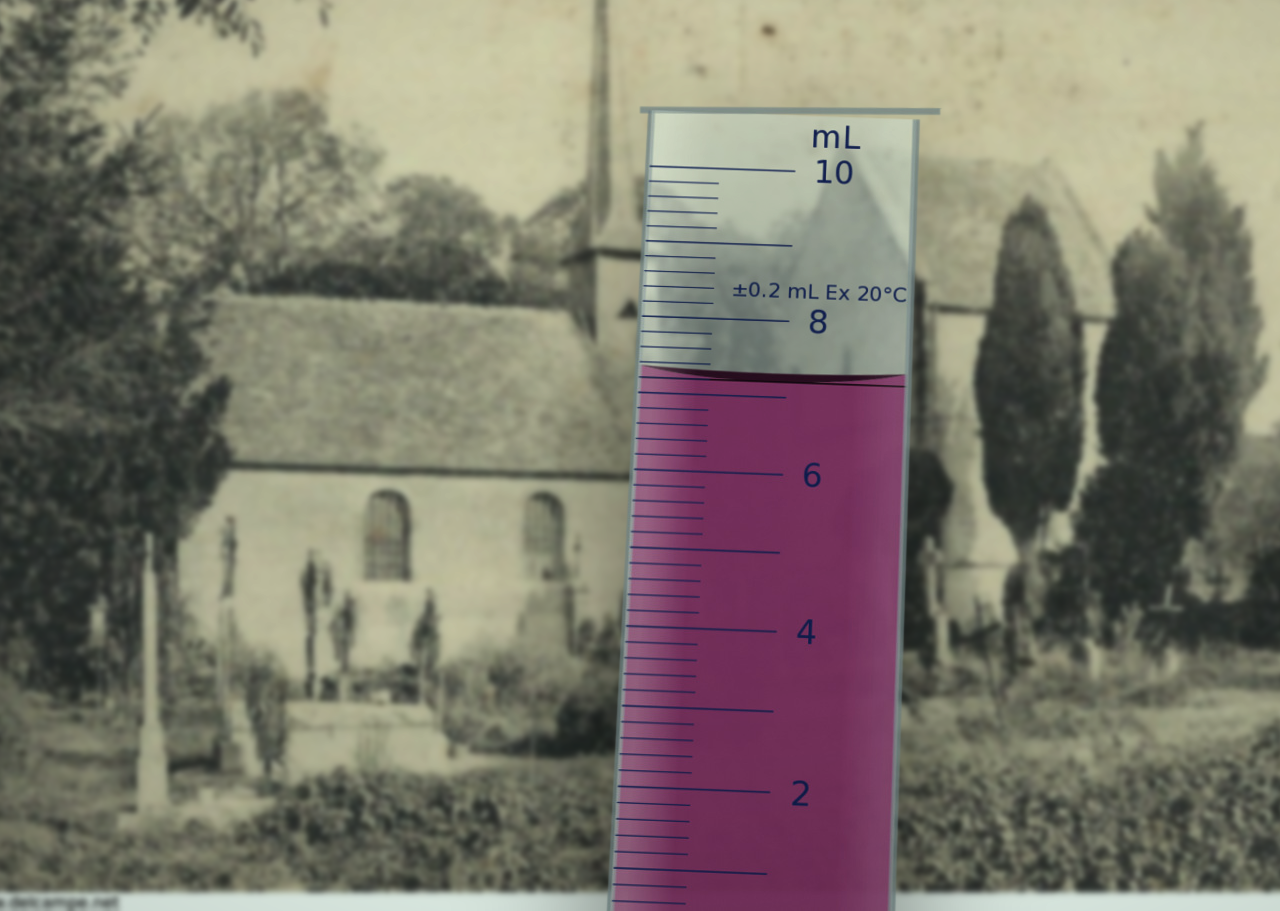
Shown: 7.2 mL
